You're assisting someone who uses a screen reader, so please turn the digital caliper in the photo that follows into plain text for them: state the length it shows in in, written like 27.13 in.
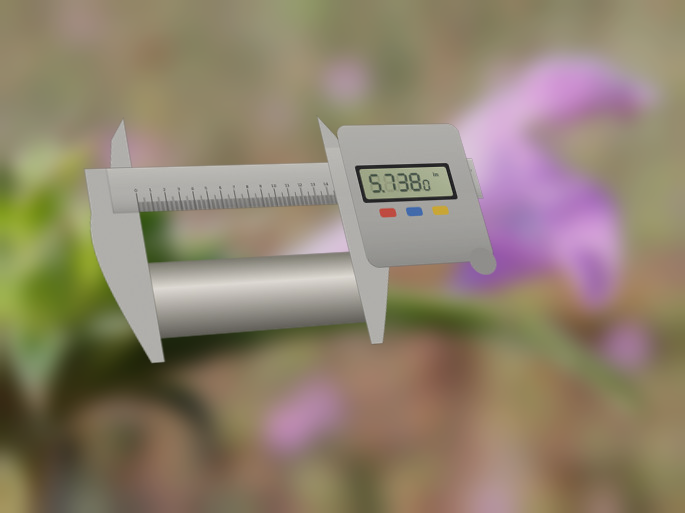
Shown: 5.7380 in
